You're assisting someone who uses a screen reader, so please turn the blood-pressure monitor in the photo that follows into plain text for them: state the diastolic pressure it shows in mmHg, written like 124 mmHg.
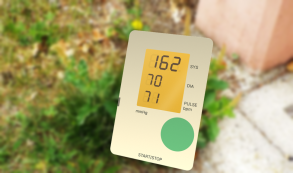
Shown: 70 mmHg
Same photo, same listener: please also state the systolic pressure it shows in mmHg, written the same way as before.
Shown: 162 mmHg
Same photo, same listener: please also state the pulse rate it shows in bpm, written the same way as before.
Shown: 71 bpm
